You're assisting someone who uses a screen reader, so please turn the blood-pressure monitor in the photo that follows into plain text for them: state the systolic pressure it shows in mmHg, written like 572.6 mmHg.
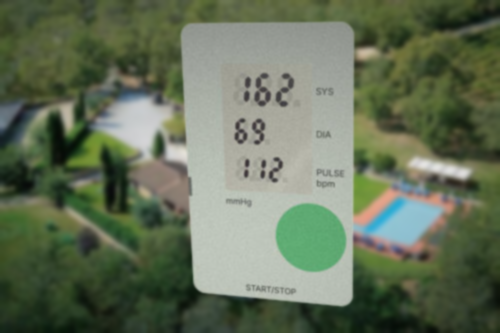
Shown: 162 mmHg
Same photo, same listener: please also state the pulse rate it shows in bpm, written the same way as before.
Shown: 112 bpm
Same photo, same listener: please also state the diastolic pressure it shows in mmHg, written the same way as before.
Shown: 69 mmHg
